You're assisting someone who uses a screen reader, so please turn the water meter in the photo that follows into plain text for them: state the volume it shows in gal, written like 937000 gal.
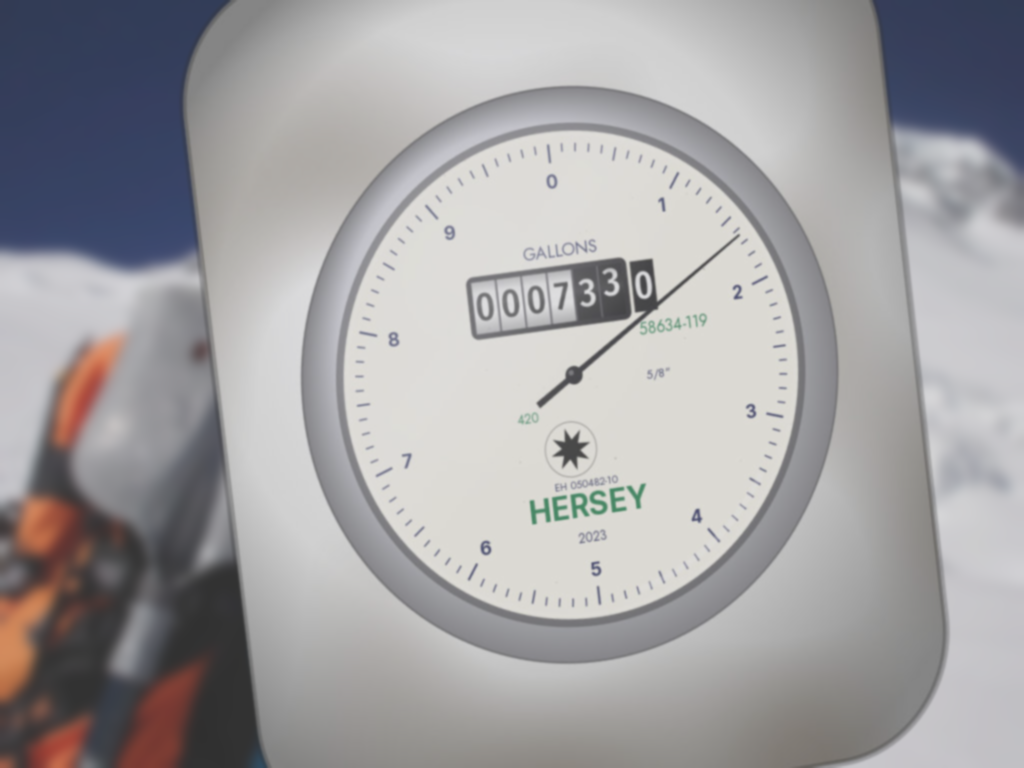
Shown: 7331.6 gal
